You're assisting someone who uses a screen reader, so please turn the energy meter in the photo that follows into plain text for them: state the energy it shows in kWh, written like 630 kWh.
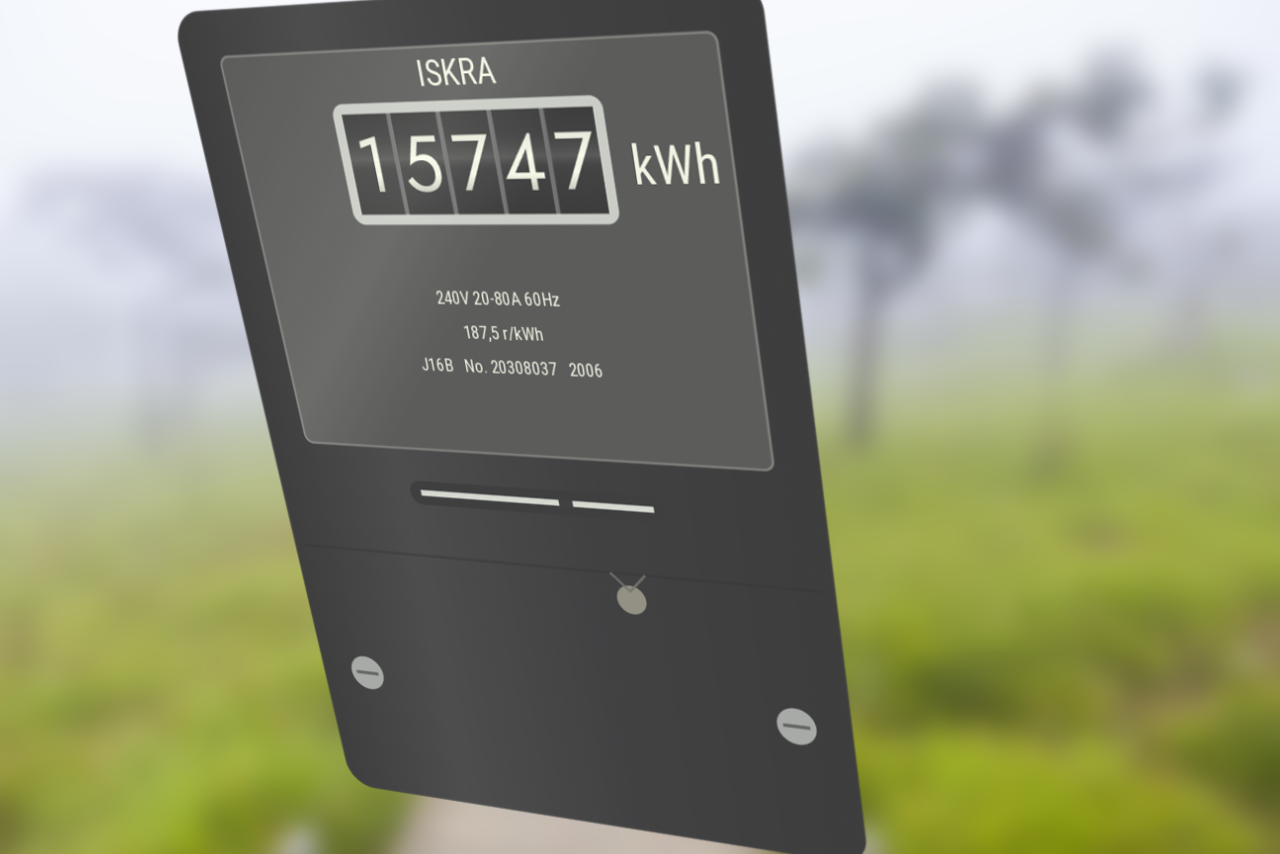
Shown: 15747 kWh
